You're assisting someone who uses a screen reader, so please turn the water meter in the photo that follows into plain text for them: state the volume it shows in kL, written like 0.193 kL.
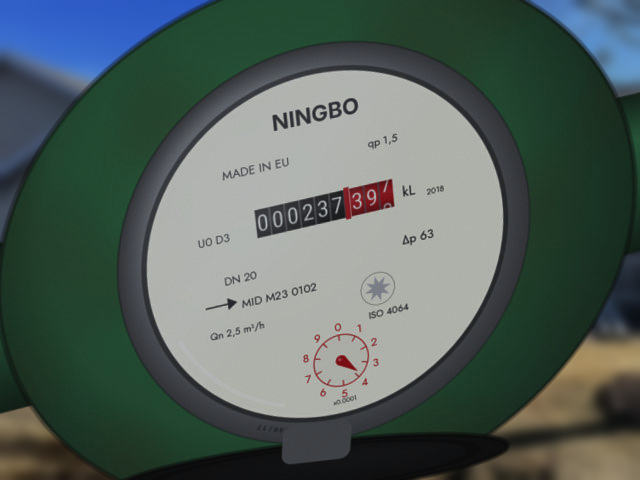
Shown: 237.3973 kL
